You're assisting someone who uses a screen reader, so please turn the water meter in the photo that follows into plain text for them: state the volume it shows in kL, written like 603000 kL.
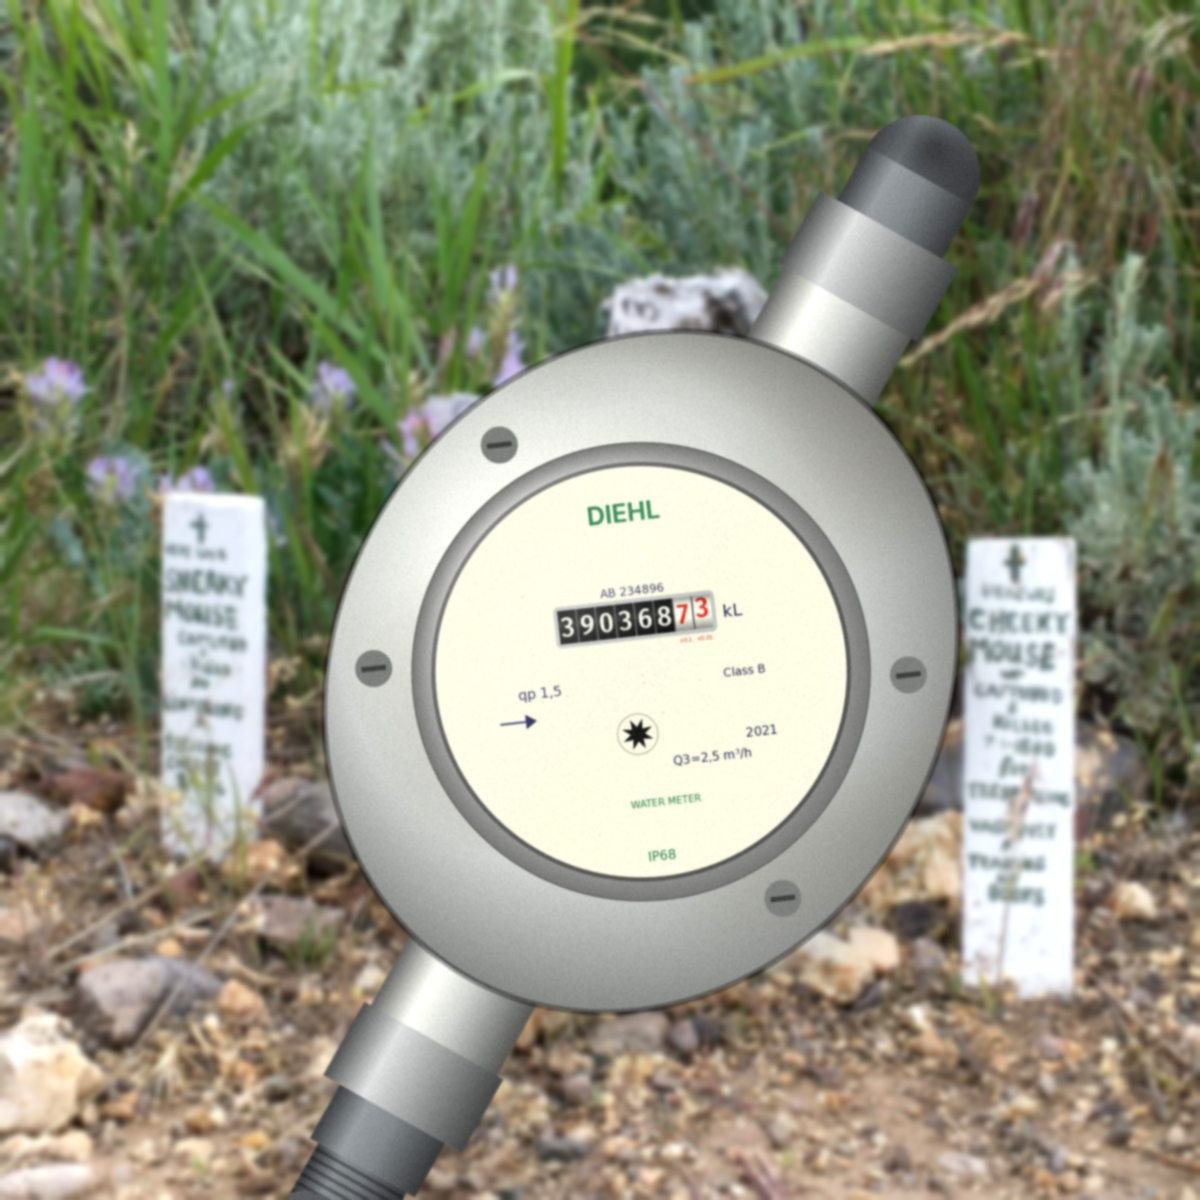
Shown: 390368.73 kL
